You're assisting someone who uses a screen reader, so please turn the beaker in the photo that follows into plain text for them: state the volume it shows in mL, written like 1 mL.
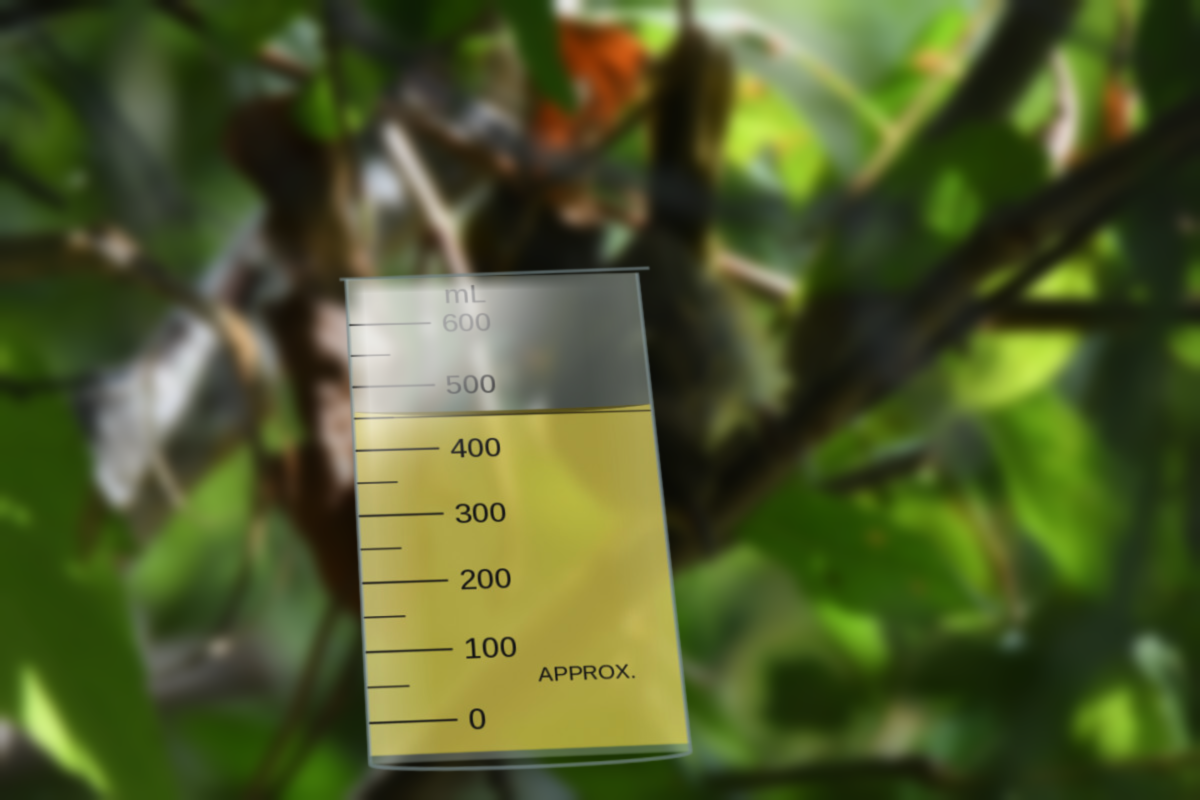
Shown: 450 mL
